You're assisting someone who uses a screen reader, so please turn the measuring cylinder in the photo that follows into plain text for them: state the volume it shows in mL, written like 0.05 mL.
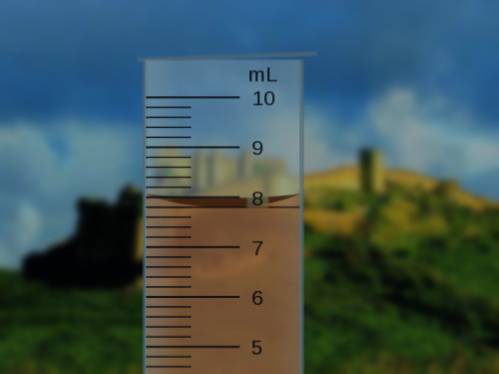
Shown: 7.8 mL
